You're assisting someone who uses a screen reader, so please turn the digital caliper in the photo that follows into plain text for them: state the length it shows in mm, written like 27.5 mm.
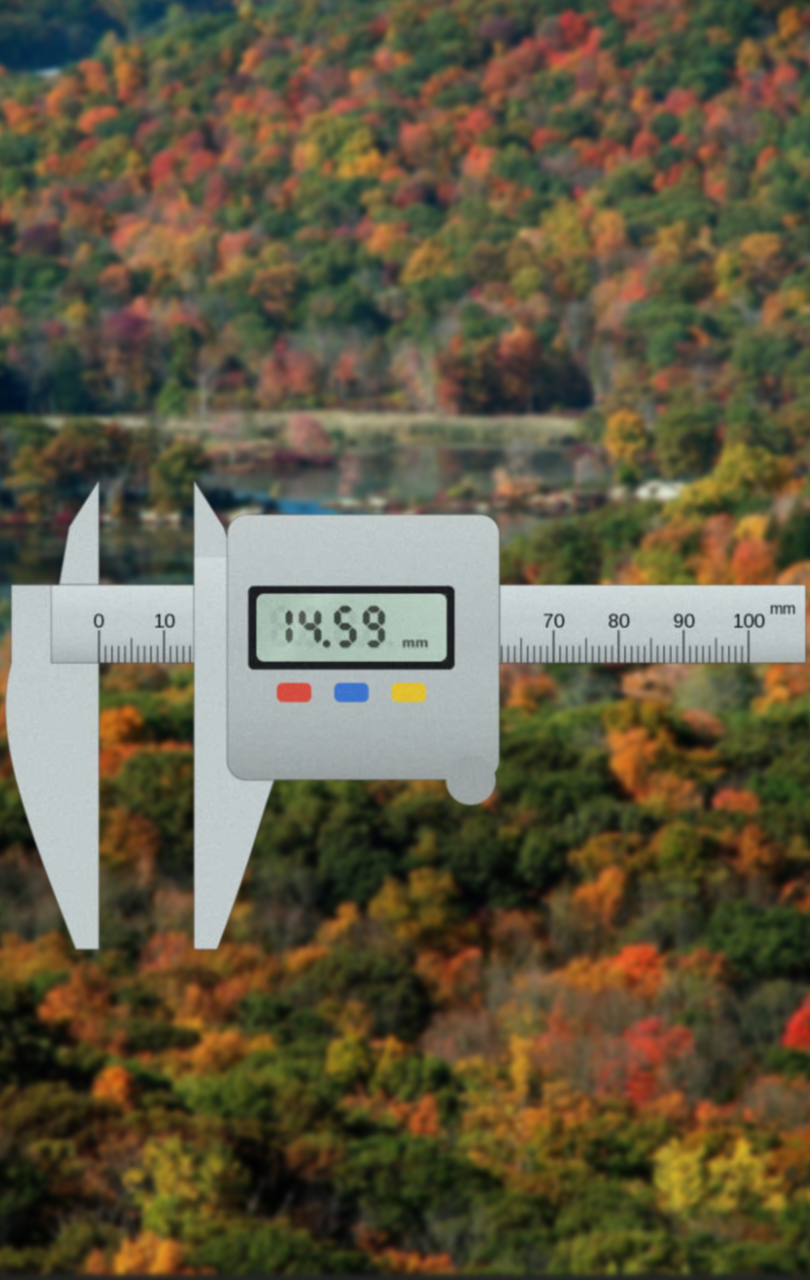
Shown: 14.59 mm
